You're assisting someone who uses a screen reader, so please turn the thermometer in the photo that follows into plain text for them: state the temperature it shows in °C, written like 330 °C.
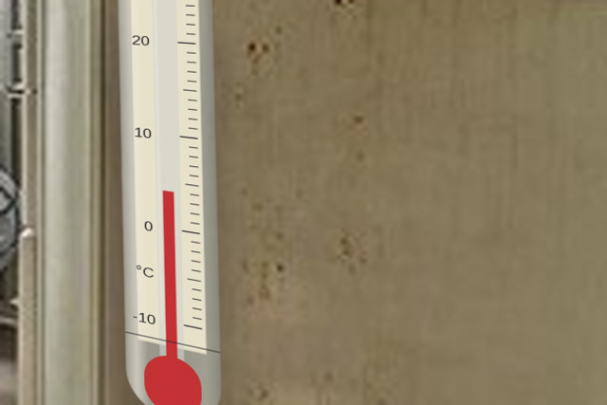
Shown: 4 °C
